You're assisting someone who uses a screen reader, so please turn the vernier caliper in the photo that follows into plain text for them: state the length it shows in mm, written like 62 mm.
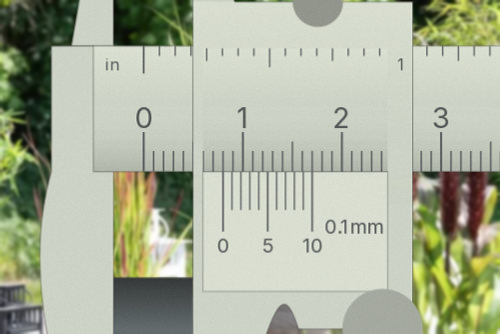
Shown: 8.0 mm
